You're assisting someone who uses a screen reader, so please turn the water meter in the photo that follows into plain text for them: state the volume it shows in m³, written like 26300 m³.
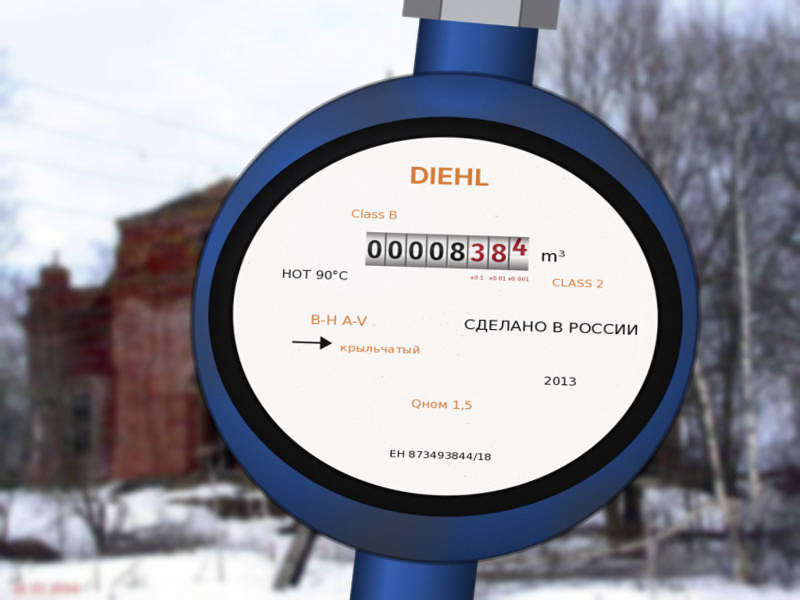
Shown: 8.384 m³
